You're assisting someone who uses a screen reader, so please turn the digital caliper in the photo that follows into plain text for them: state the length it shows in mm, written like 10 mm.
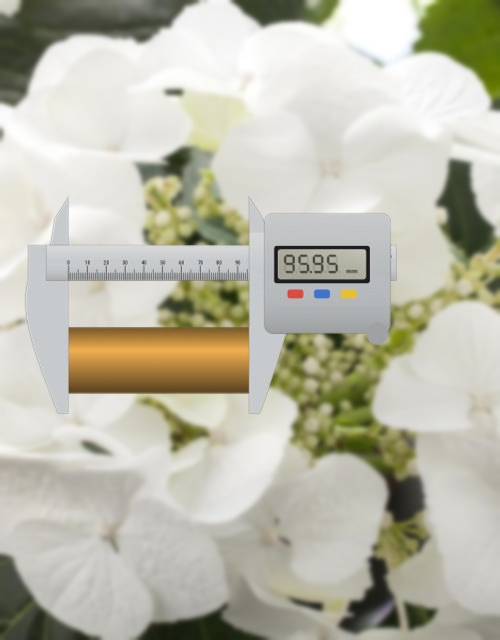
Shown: 95.95 mm
